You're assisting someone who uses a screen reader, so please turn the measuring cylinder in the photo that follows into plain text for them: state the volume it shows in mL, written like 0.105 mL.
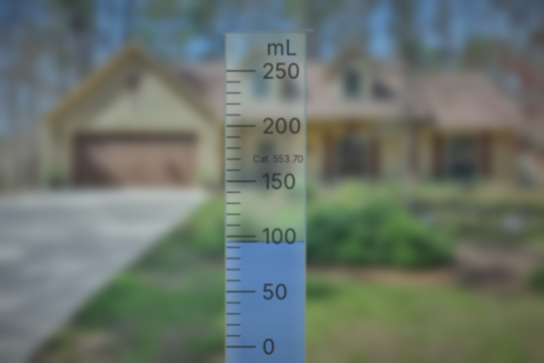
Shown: 95 mL
